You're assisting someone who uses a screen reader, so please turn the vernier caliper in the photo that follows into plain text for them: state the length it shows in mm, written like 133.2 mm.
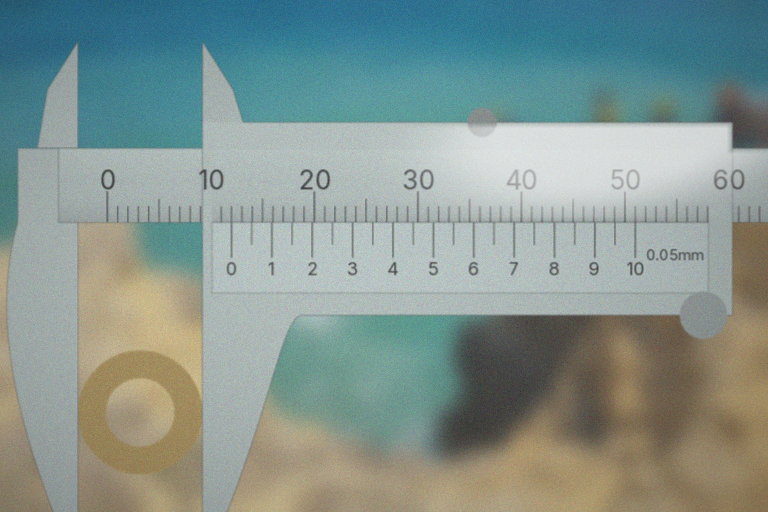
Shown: 12.0 mm
